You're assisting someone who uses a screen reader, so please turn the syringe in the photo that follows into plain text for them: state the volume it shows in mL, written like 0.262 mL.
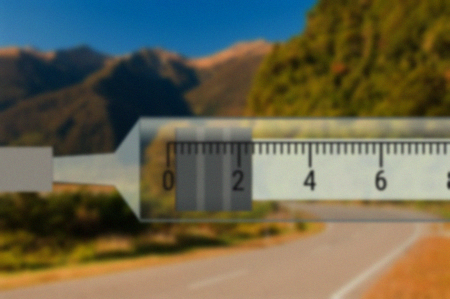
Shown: 0.2 mL
